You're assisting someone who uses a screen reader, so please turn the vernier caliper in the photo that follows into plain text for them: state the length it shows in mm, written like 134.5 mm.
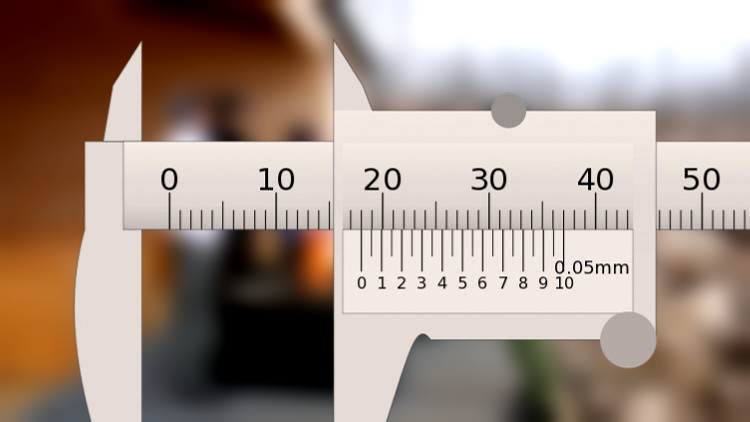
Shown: 18.0 mm
